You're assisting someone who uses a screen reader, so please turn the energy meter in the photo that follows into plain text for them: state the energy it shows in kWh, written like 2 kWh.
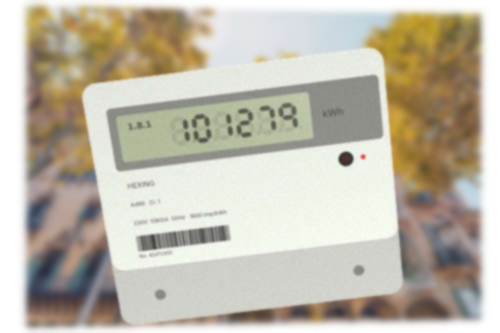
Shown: 101279 kWh
